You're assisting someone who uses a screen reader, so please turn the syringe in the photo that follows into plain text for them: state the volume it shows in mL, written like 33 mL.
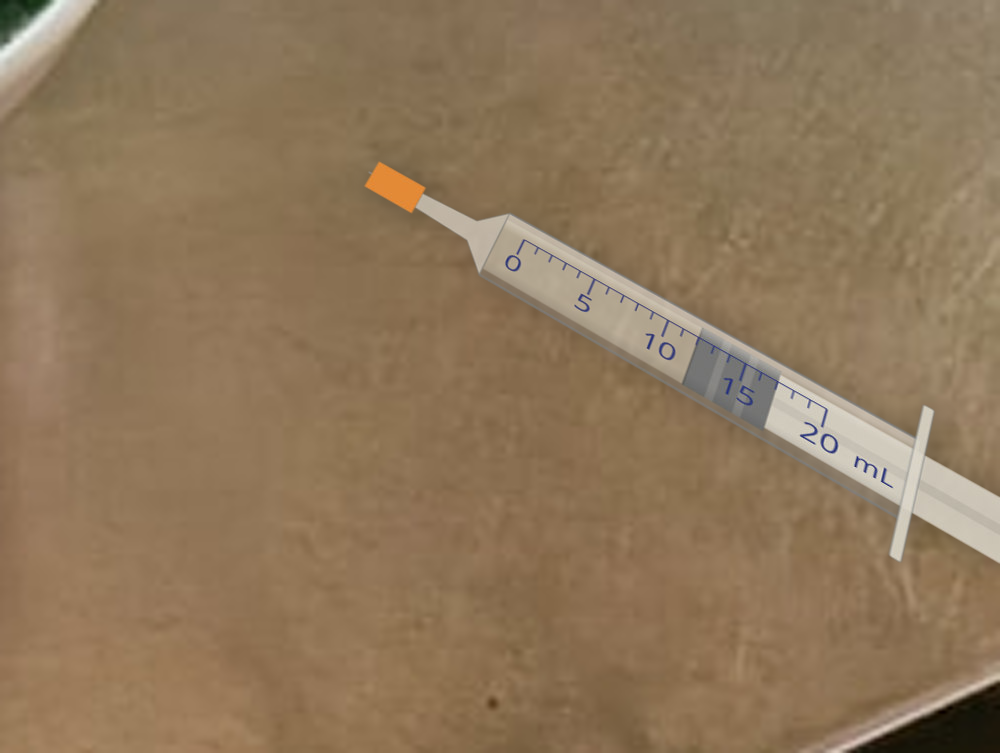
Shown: 12 mL
